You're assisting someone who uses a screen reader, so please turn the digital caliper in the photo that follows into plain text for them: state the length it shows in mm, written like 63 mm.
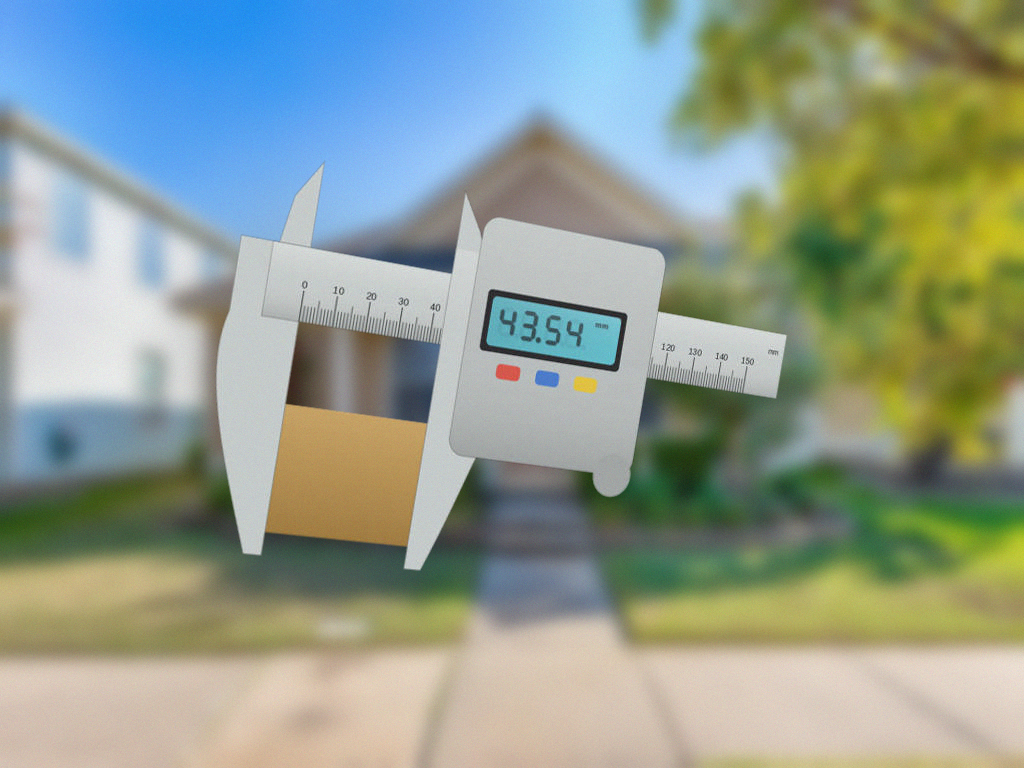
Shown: 43.54 mm
